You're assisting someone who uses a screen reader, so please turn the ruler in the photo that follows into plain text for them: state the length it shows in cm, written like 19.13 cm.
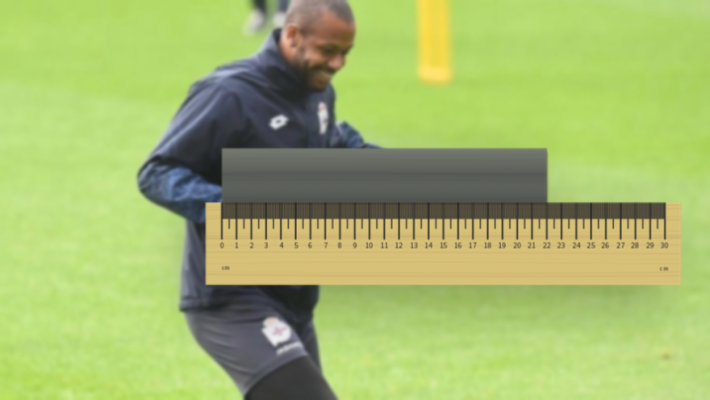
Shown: 22 cm
